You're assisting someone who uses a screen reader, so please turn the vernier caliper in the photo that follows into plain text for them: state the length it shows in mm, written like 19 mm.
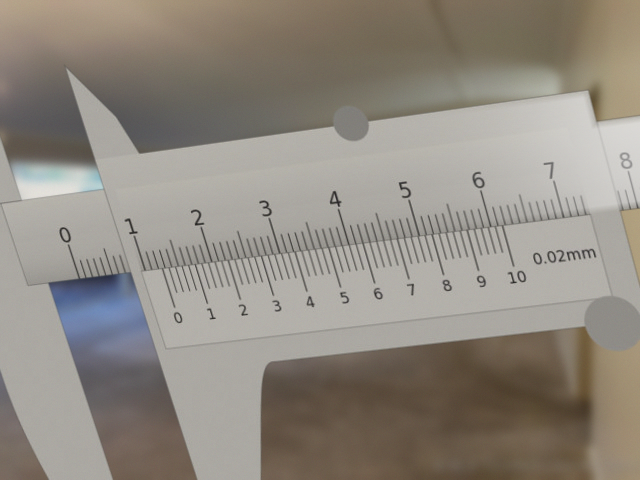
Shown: 12.6 mm
